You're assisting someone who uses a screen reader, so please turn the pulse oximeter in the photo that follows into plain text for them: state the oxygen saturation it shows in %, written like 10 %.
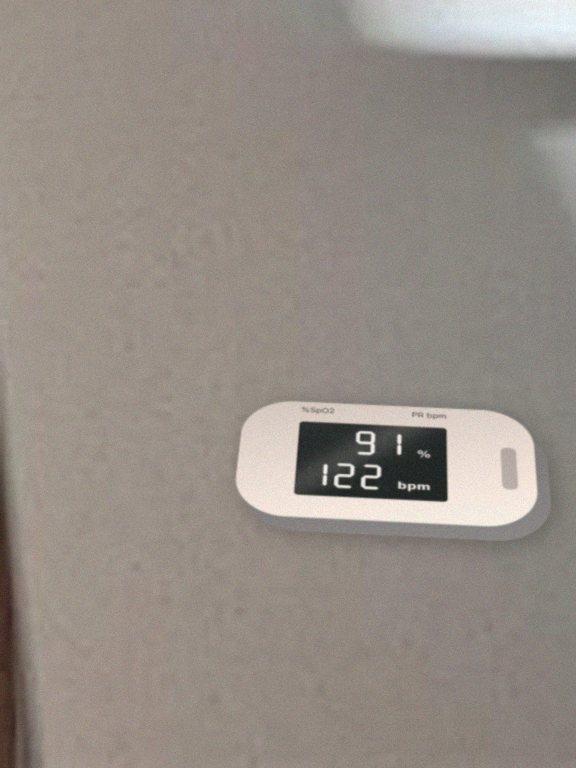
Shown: 91 %
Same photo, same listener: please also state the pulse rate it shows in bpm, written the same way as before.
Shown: 122 bpm
